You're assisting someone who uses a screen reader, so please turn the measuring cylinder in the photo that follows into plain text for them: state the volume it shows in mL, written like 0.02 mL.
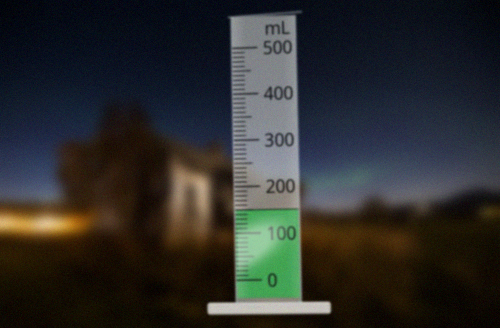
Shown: 150 mL
